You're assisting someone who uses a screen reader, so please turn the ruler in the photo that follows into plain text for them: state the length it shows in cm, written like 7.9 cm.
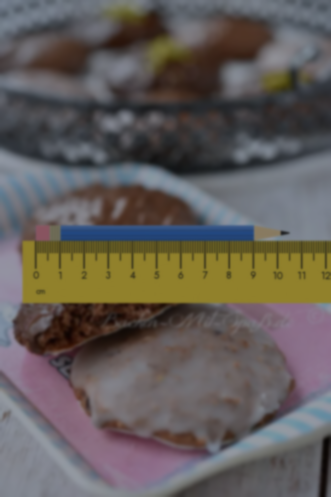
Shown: 10.5 cm
